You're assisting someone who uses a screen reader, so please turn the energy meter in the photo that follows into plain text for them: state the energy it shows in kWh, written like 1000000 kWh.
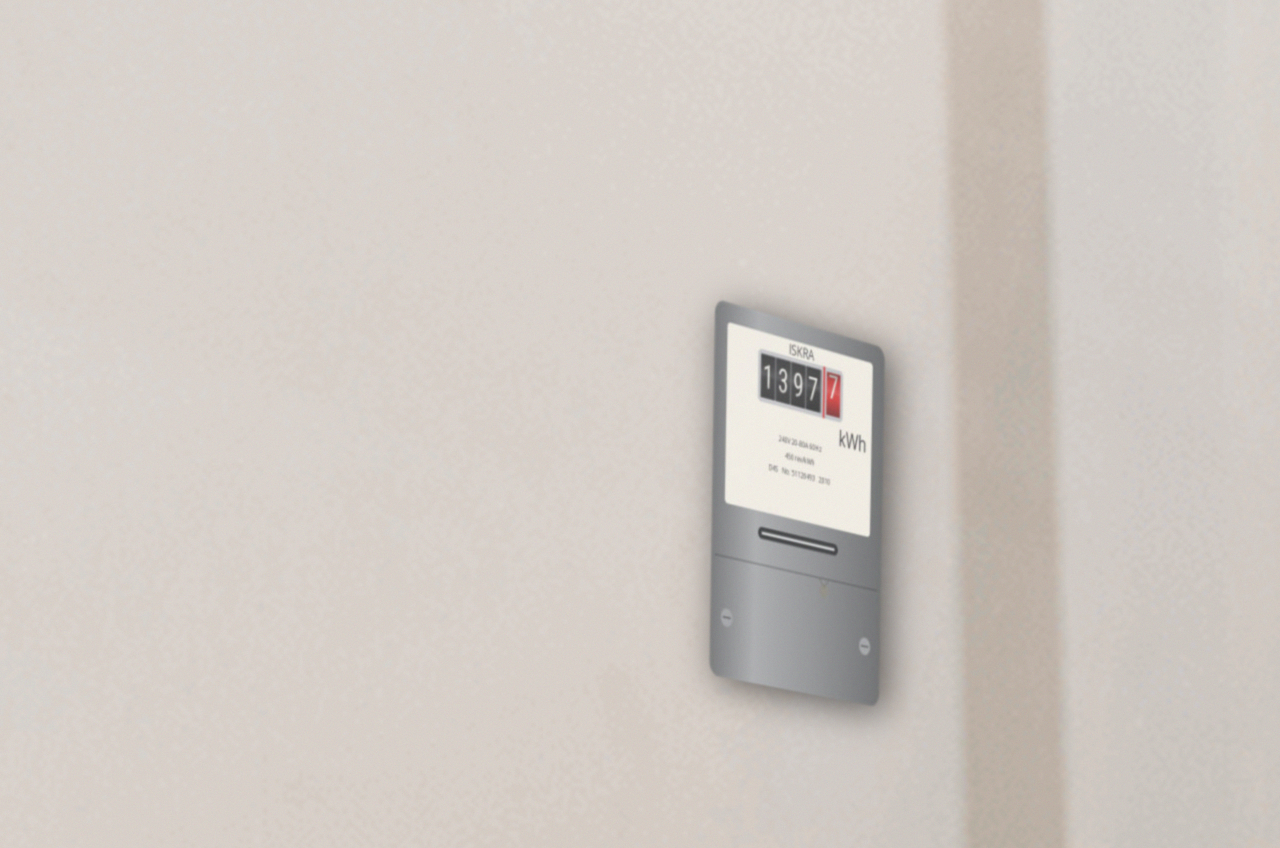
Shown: 1397.7 kWh
